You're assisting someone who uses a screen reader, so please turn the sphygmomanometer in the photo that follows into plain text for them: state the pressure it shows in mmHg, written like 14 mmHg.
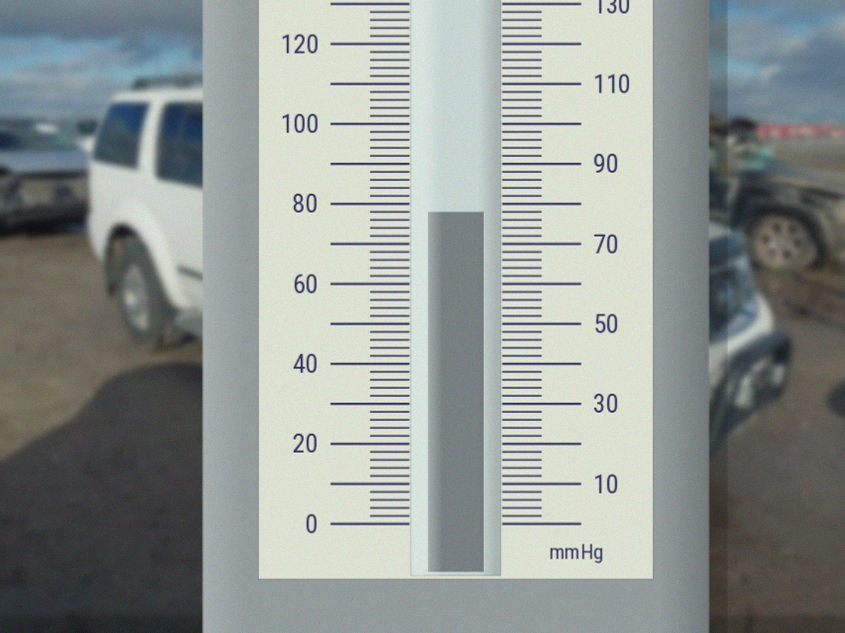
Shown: 78 mmHg
